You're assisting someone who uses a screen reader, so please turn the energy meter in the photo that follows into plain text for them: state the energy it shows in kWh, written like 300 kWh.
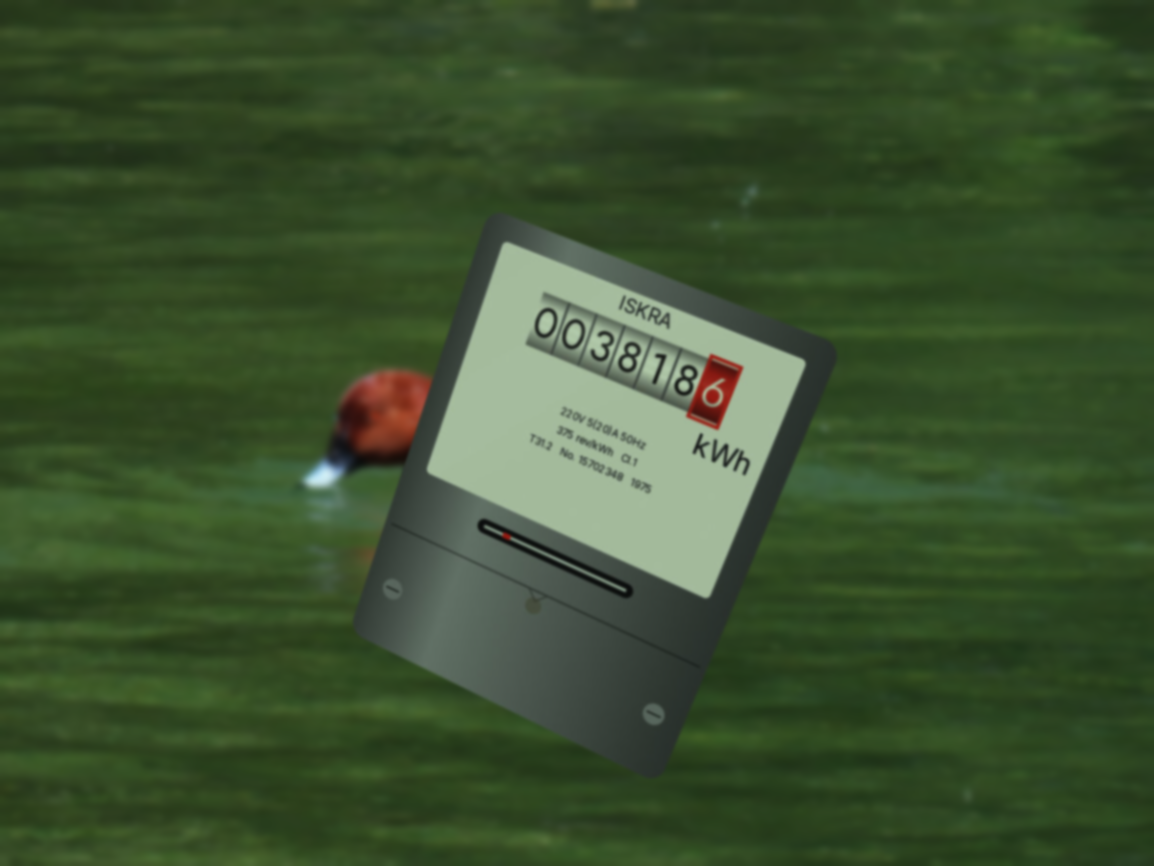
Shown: 3818.6 kWh
